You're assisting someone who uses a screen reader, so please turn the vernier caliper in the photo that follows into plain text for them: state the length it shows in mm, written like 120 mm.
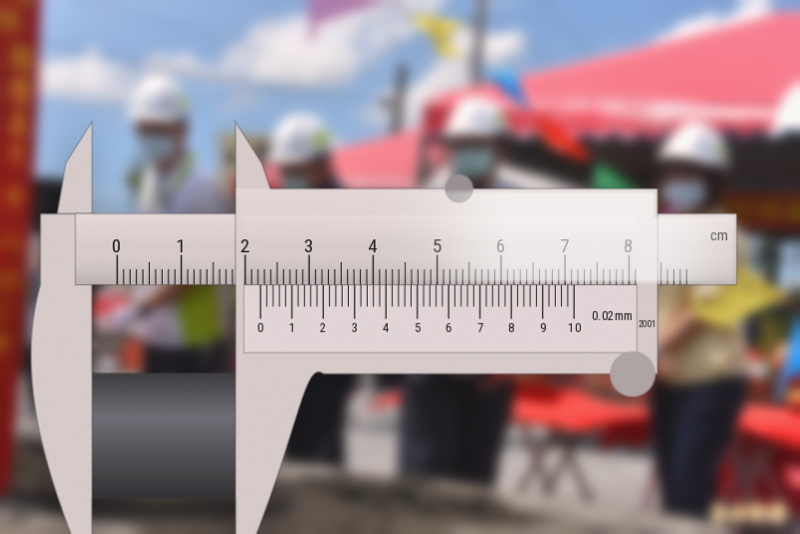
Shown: 22.4 mm
